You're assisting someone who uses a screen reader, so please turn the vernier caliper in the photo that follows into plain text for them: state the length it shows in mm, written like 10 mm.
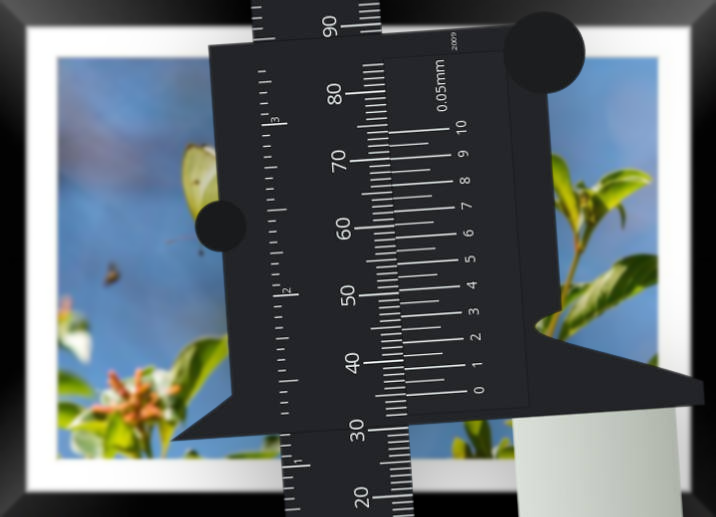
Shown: 34.8 mm
